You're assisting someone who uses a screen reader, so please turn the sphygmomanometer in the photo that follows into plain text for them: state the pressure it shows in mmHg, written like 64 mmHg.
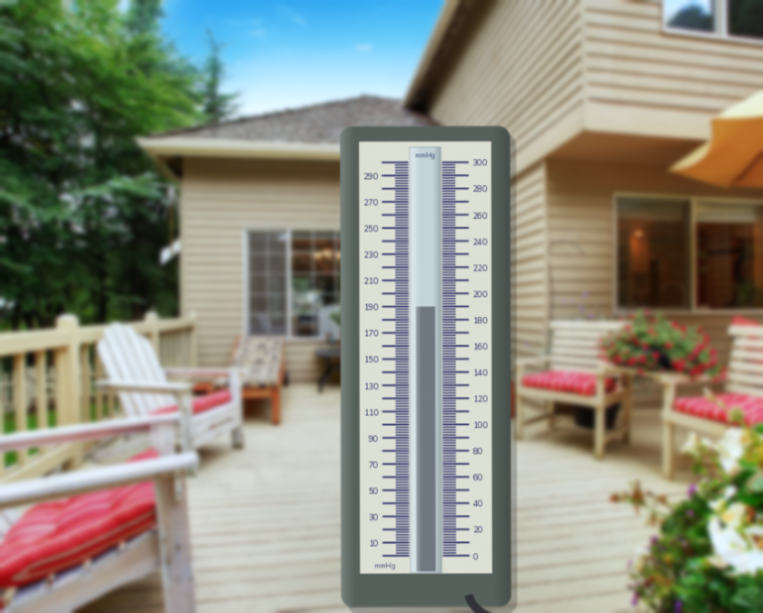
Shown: 190 mmHg
